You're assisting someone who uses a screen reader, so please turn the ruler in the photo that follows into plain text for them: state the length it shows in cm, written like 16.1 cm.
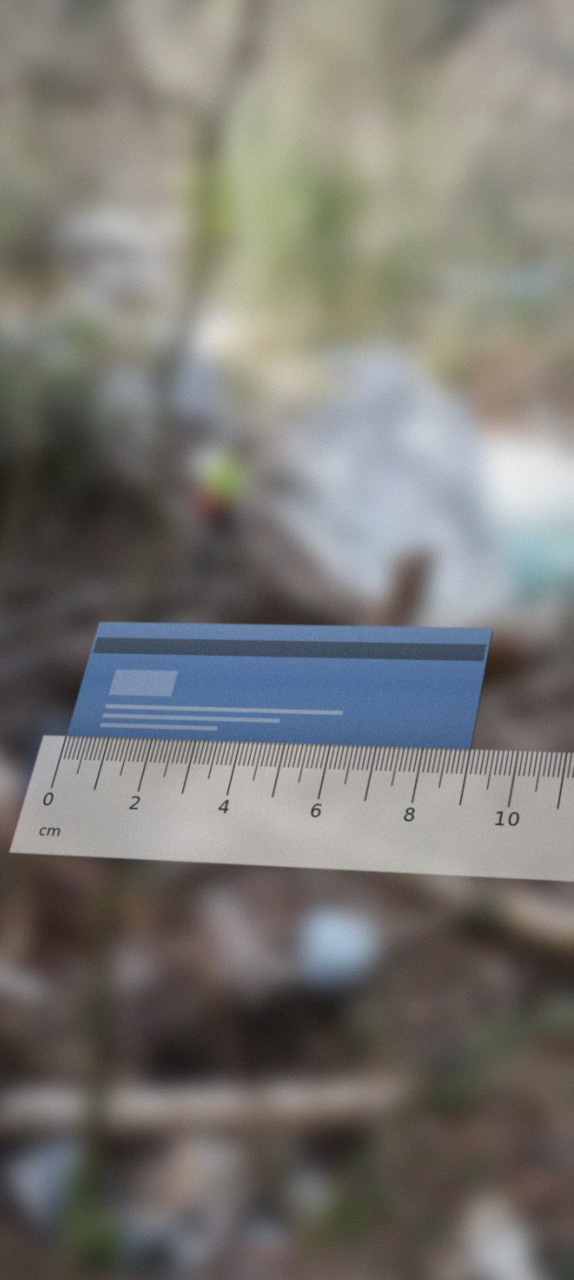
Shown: 9 cm
